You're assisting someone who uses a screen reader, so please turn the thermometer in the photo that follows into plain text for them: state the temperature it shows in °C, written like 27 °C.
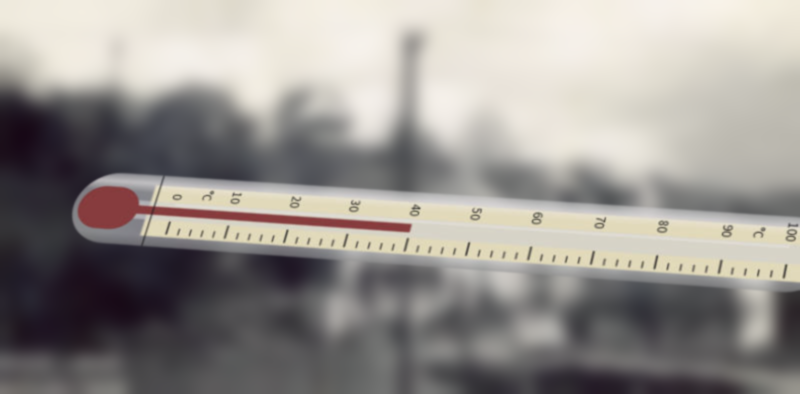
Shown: 40 °C
